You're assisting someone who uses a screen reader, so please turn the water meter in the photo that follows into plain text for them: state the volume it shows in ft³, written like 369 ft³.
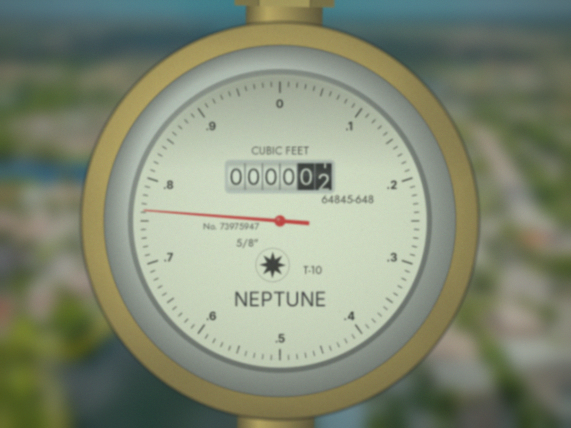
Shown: 1.76 ft³
